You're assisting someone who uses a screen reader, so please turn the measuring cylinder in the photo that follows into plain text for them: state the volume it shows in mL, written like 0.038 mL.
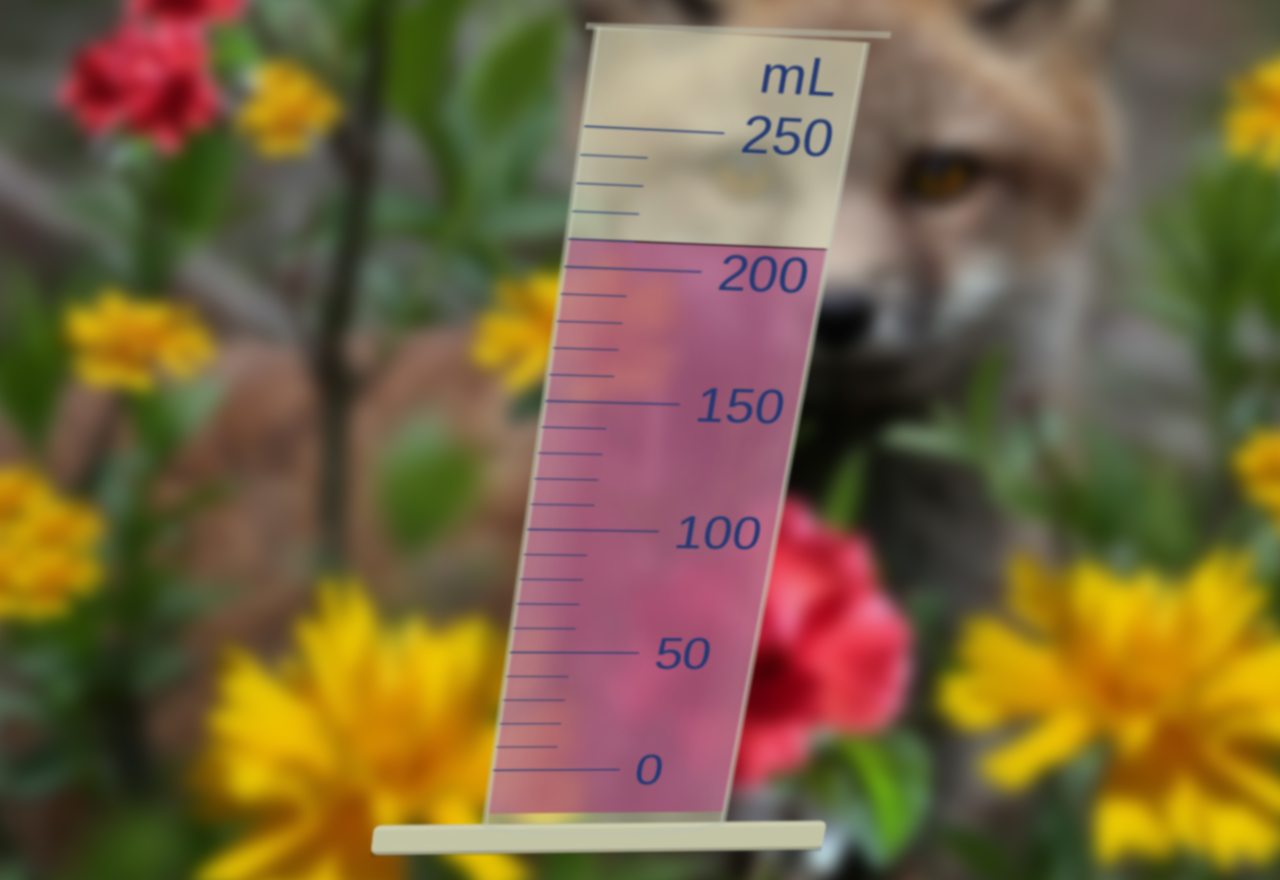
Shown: 210 mL
